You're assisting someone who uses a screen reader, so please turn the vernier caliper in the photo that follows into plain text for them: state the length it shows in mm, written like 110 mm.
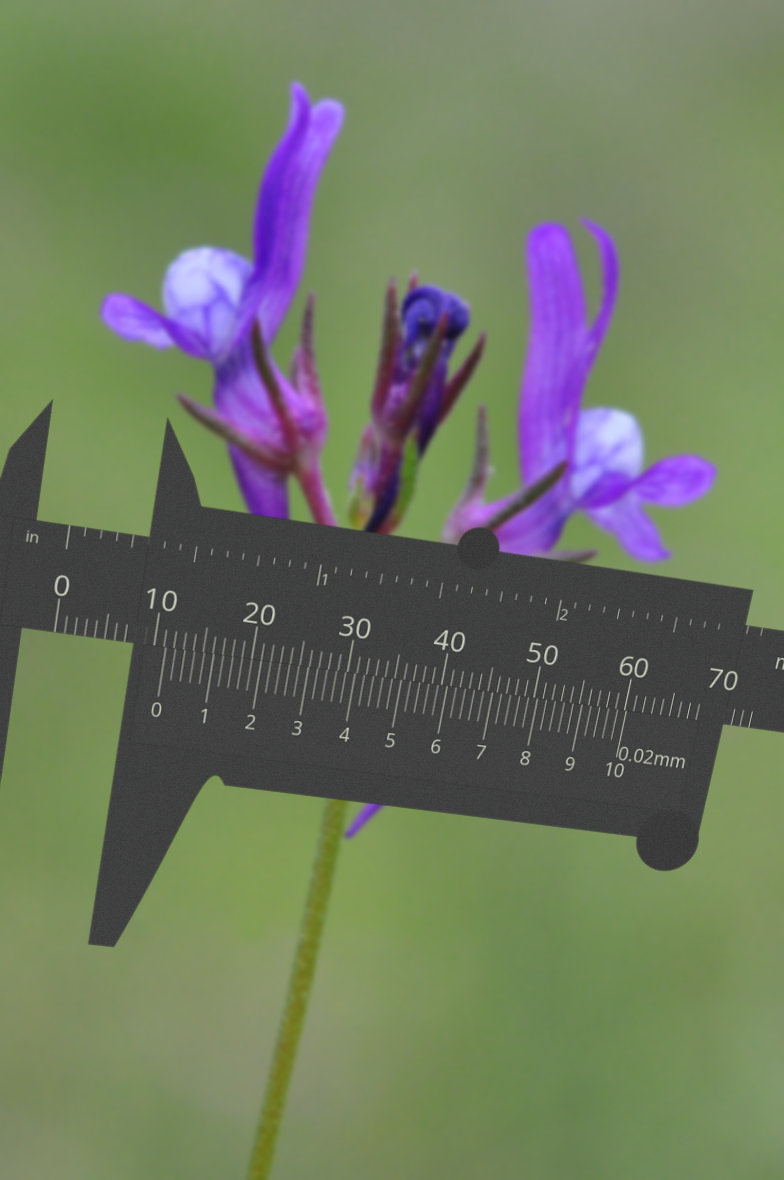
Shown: 11.2 mm
